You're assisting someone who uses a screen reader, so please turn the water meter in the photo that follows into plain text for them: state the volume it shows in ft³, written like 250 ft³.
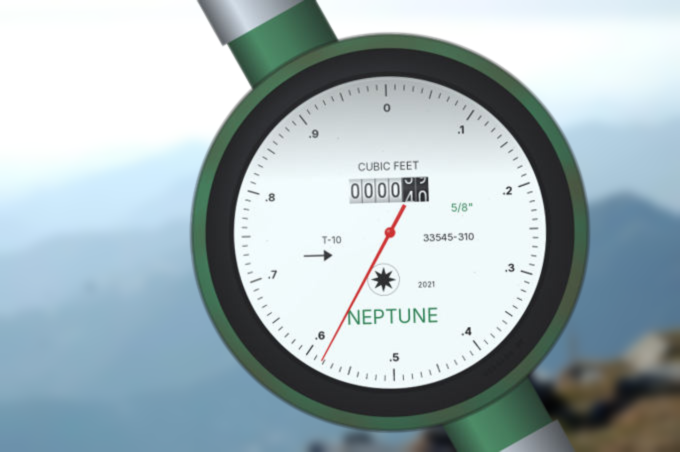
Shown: 39.58 ft³
